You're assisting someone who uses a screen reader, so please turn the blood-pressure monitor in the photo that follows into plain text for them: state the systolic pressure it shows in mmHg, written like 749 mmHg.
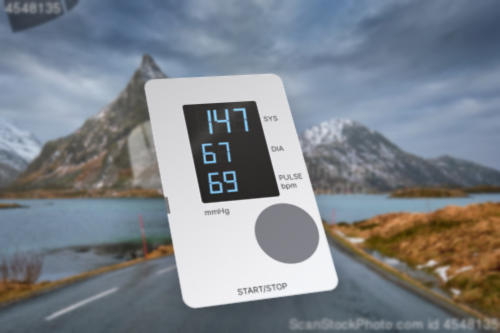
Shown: 147 mmHg
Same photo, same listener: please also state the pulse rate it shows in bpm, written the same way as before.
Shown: 69 bpm
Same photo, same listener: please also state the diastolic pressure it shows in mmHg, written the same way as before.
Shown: 67 mmHg
